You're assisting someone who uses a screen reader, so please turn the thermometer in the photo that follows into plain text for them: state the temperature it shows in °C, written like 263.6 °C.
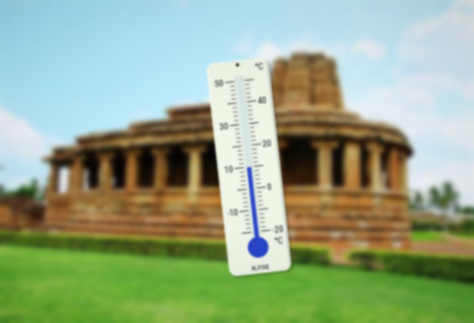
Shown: 10 °C
